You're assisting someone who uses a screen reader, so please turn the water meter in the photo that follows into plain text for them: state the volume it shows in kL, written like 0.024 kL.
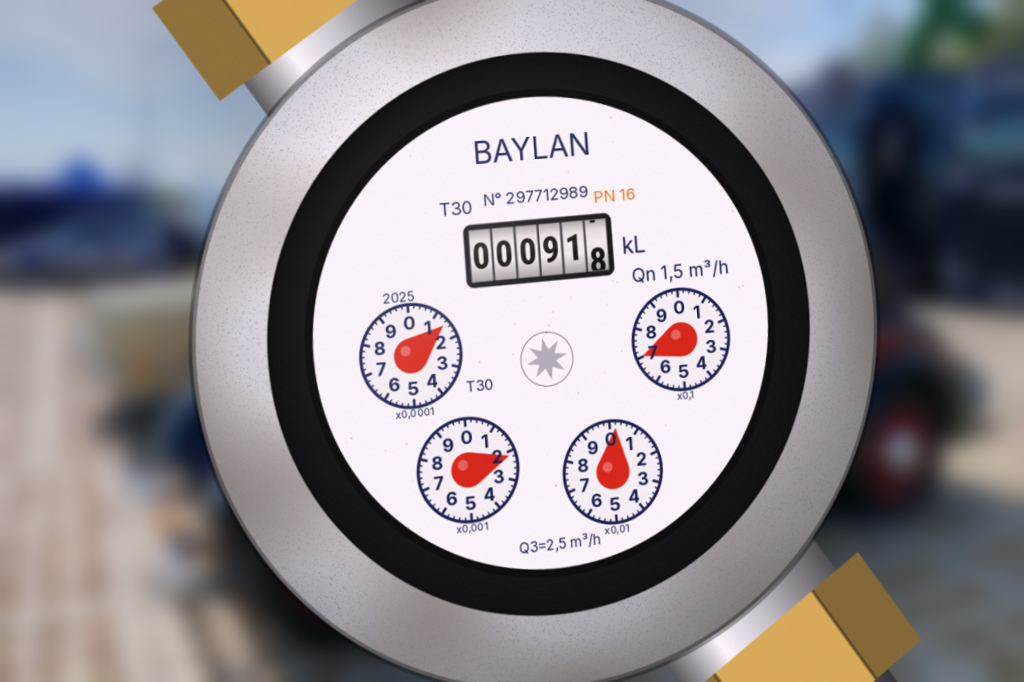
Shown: 917.7021 kL
